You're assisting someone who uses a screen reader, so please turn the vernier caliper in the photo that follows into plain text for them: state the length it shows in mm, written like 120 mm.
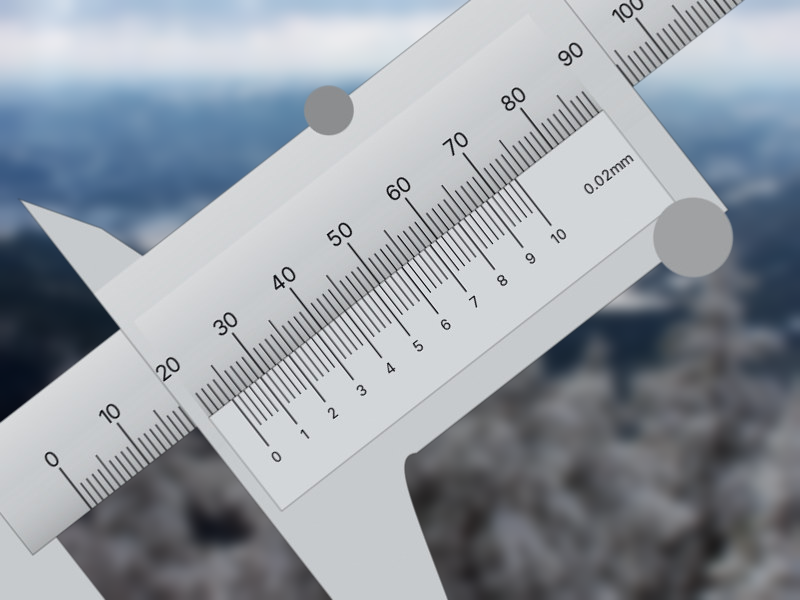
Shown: 24.4 mm
